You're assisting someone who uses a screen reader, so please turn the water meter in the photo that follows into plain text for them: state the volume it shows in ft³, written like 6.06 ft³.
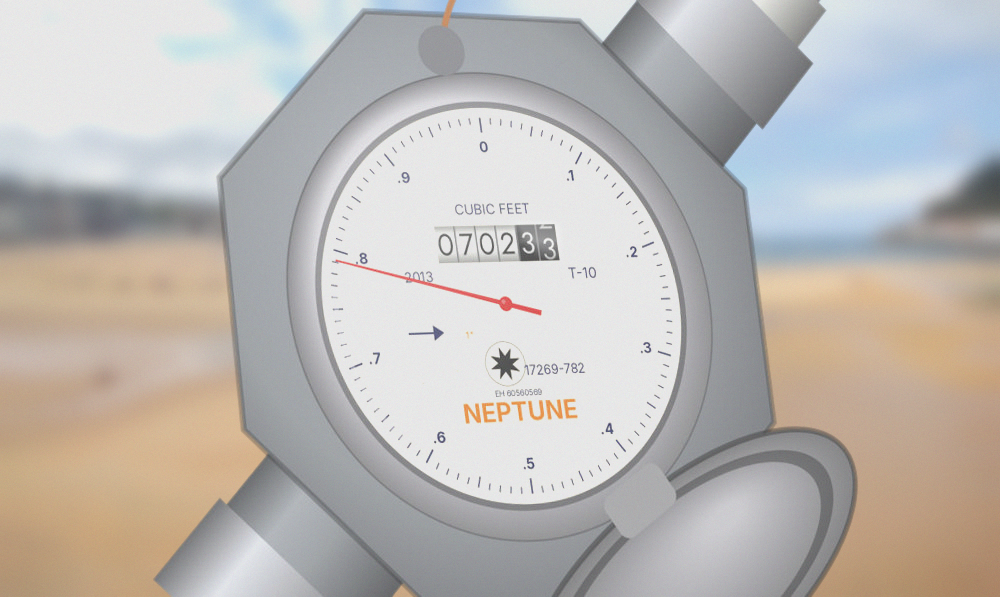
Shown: 70232.79 ft³
